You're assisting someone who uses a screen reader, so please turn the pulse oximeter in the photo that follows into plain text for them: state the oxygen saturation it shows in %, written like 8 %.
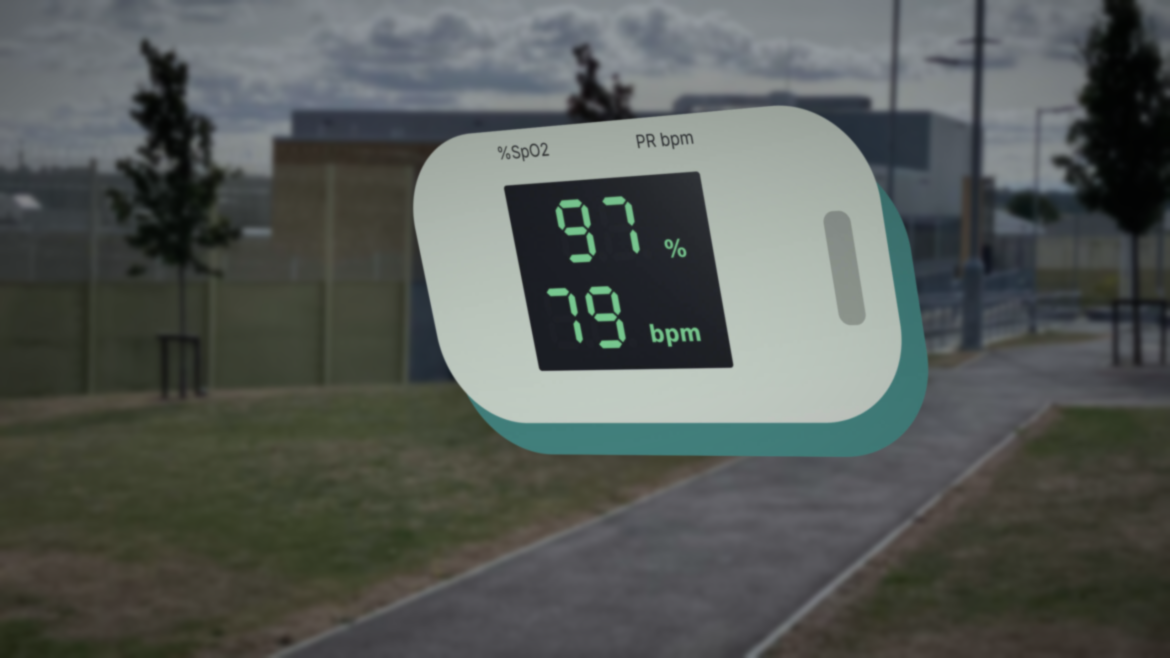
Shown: 97 %
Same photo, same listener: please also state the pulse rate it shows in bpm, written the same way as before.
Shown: 79 bpm
